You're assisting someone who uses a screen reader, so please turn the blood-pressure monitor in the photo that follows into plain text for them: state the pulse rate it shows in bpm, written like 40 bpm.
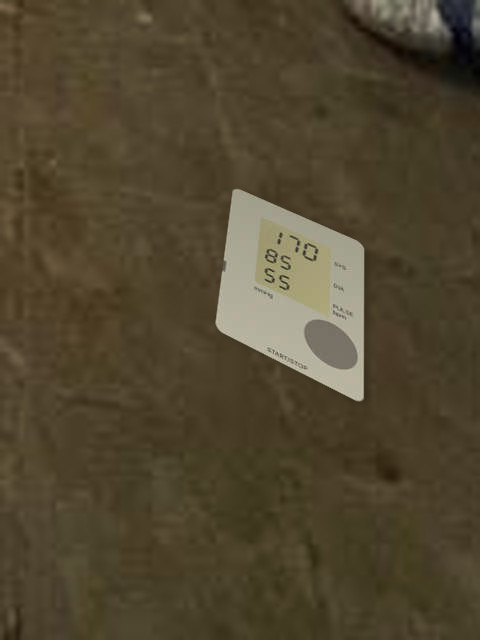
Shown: 55 bpm
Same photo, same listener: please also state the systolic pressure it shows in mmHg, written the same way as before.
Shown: 170 mmHg
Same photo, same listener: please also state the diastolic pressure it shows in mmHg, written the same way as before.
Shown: 85 mmHg
